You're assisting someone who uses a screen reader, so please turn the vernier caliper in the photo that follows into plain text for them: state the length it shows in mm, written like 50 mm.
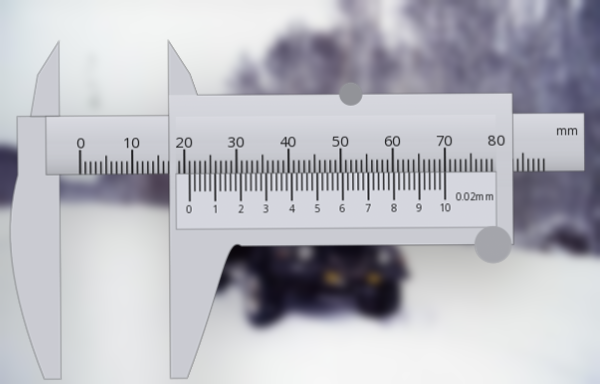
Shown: 21.0 mm
